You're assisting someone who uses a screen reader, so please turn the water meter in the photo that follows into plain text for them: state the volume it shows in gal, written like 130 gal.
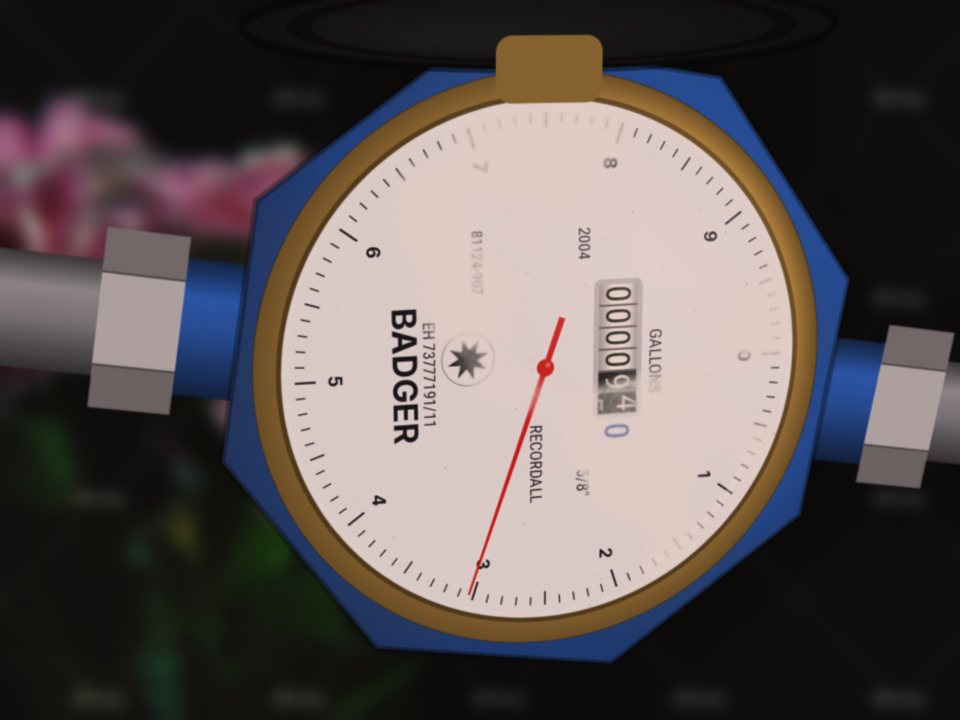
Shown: 943.0 gal
